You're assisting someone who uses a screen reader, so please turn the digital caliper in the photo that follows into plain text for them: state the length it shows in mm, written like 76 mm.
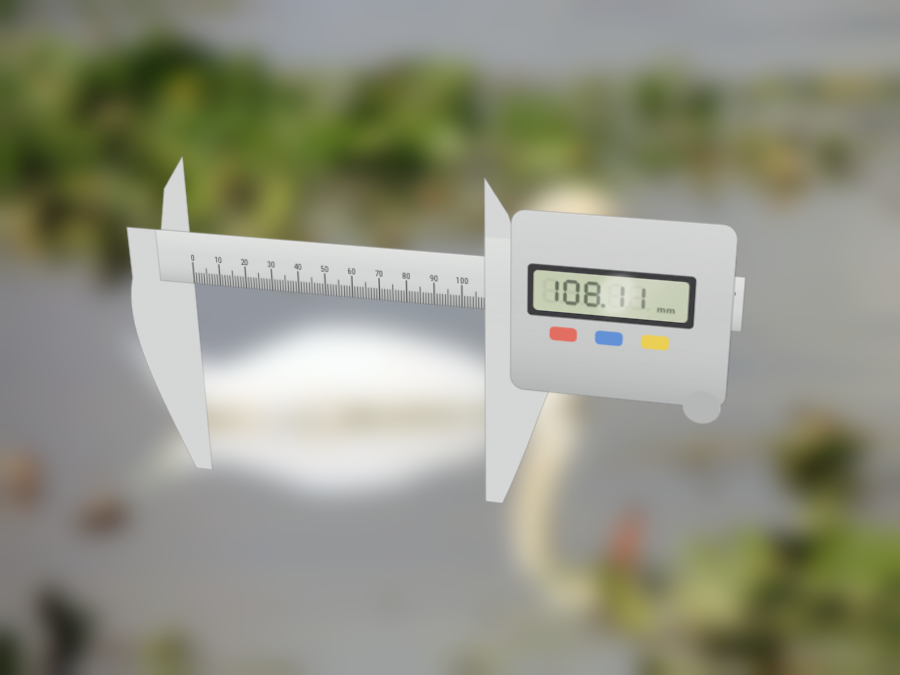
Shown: 108.11 mm
